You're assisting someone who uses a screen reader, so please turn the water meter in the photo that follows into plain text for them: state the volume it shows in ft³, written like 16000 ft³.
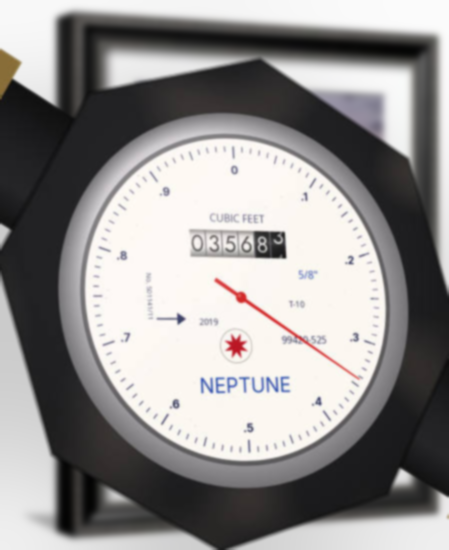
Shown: 35683.34 ft³
